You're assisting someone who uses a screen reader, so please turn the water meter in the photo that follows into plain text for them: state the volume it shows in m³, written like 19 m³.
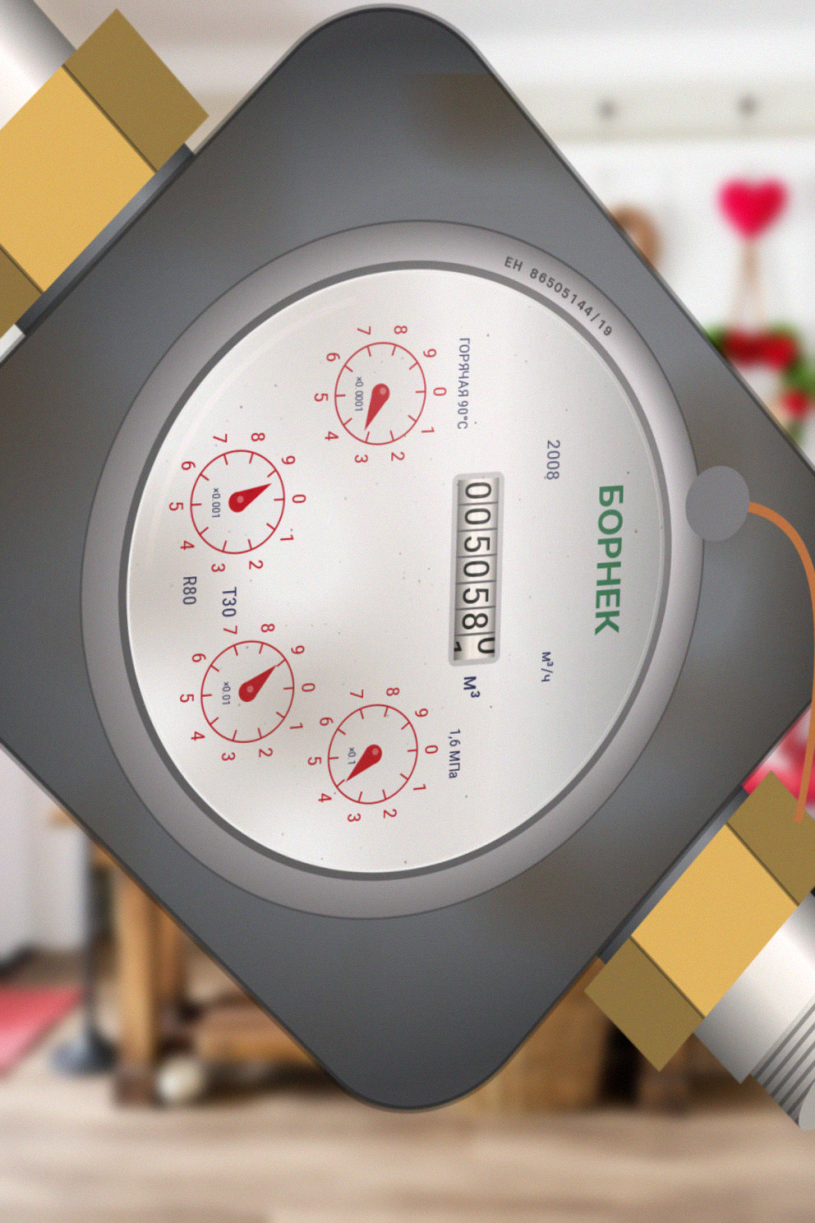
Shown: 50580.3893 m³
